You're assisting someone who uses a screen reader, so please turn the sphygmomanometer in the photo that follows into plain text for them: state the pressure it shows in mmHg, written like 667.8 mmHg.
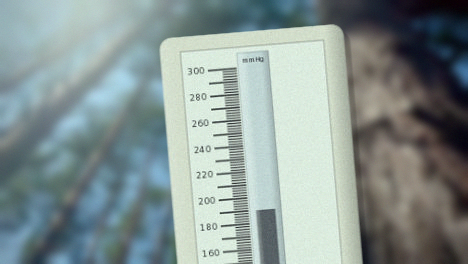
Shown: 190 mmHg
